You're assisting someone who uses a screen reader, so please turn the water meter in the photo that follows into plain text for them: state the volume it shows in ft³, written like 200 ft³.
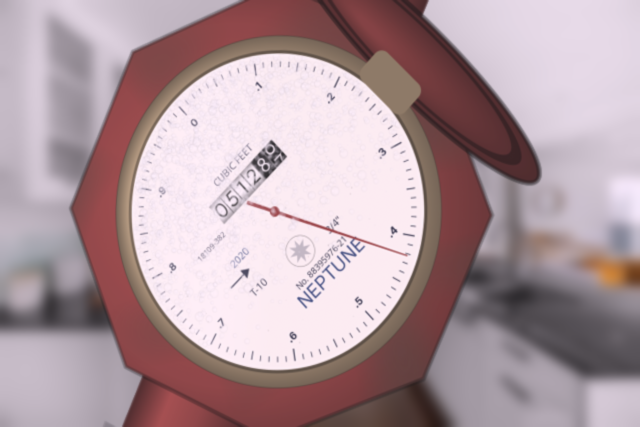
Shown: 51286.42 ft³
